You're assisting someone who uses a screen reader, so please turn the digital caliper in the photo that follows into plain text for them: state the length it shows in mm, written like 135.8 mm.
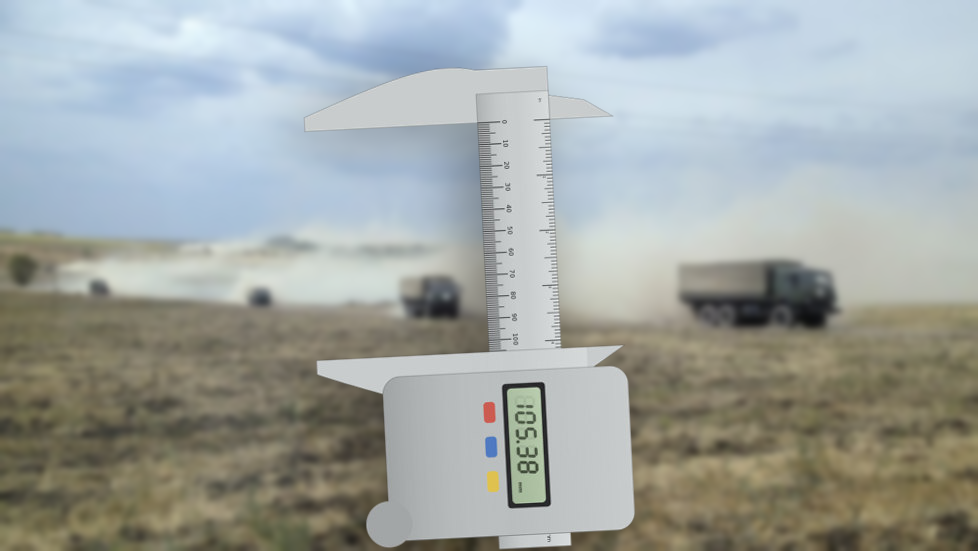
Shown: 105.38 mm
